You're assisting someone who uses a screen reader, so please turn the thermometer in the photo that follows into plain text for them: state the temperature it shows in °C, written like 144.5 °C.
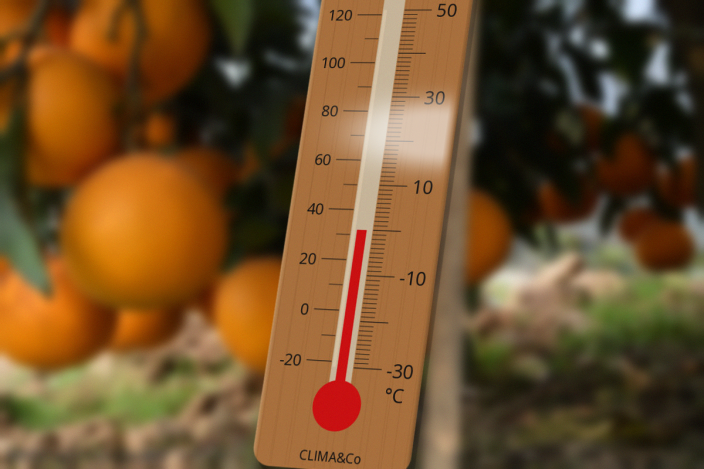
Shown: 0 °C
